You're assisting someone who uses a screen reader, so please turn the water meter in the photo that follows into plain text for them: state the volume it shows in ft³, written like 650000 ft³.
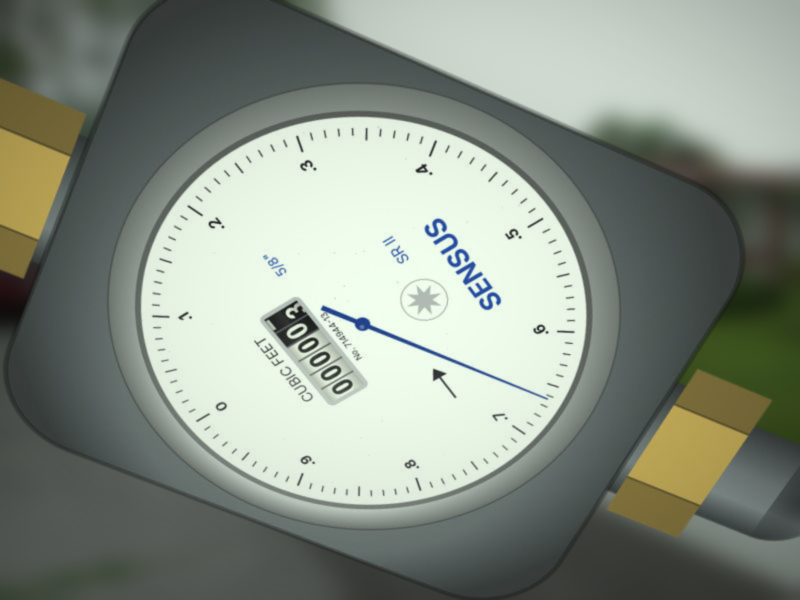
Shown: 2.66 ft³
